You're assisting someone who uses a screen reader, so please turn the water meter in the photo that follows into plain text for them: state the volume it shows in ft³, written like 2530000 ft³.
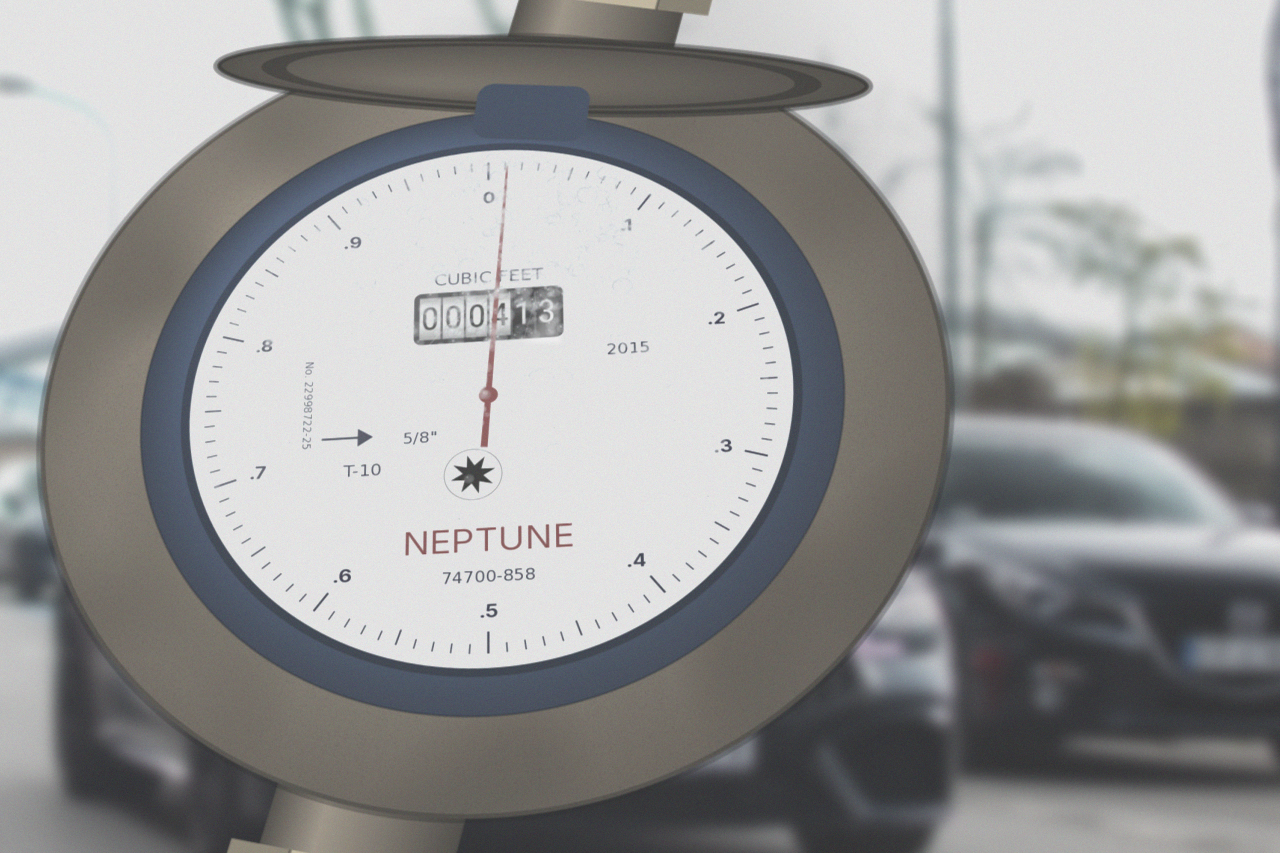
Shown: 413.01 ft³
